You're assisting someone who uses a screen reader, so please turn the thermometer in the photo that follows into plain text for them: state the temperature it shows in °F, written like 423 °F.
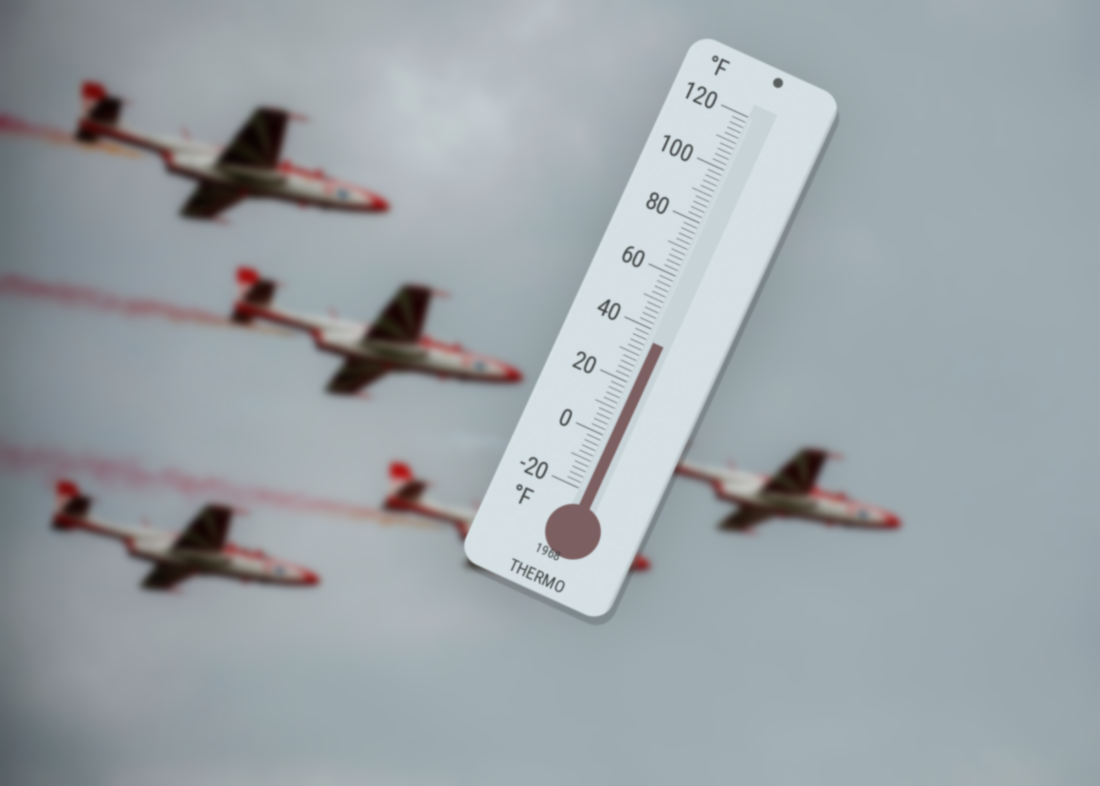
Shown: 36 °F
